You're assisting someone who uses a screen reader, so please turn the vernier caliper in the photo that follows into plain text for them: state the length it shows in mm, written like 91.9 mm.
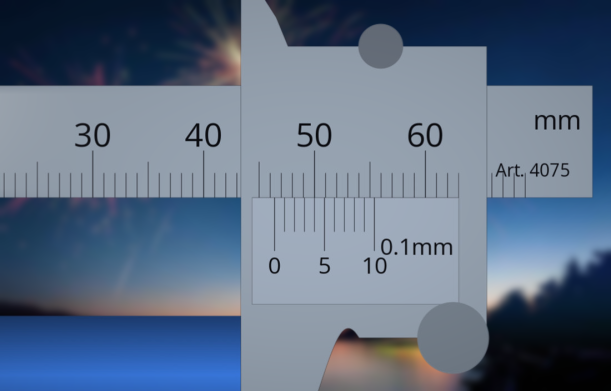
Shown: 46.4 mm
